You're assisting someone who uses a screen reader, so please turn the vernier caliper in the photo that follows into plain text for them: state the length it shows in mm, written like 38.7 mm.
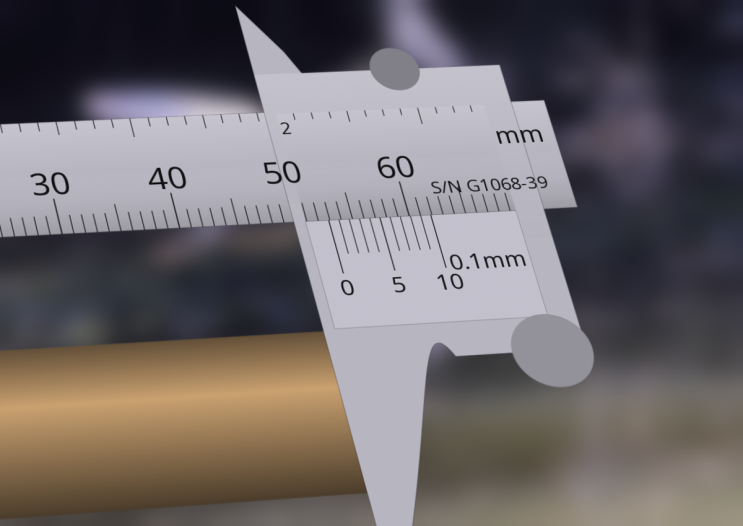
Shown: 52.9 mm
